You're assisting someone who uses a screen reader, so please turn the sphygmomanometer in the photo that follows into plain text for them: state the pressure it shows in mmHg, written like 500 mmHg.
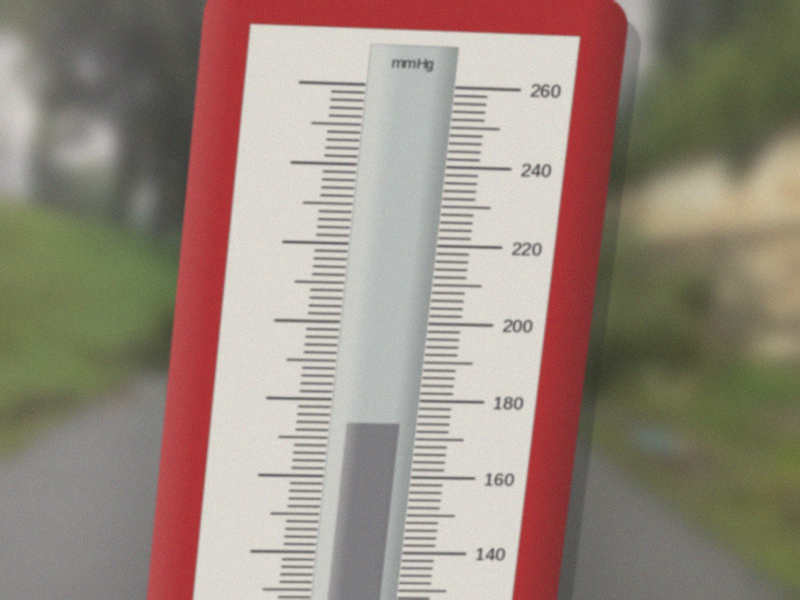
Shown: 174 mmHg
